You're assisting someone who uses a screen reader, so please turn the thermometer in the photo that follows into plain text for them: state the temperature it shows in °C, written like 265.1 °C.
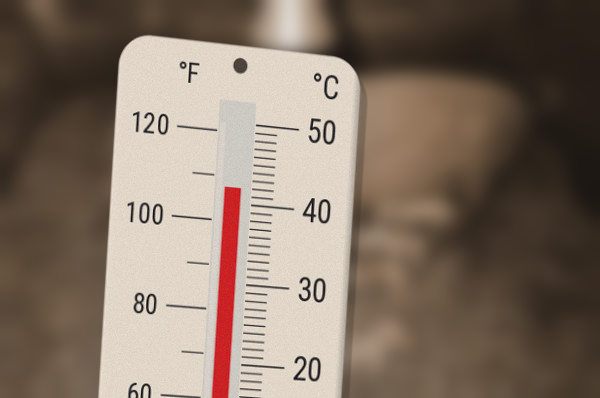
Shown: 42 °C
